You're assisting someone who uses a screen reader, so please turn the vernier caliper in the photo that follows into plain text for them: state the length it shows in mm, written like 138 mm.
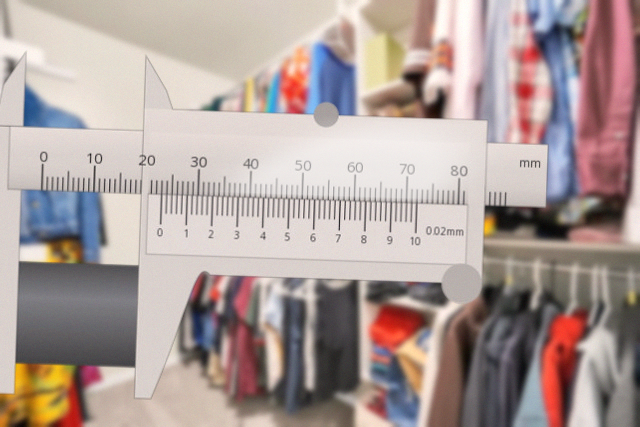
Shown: 23.0 mm
